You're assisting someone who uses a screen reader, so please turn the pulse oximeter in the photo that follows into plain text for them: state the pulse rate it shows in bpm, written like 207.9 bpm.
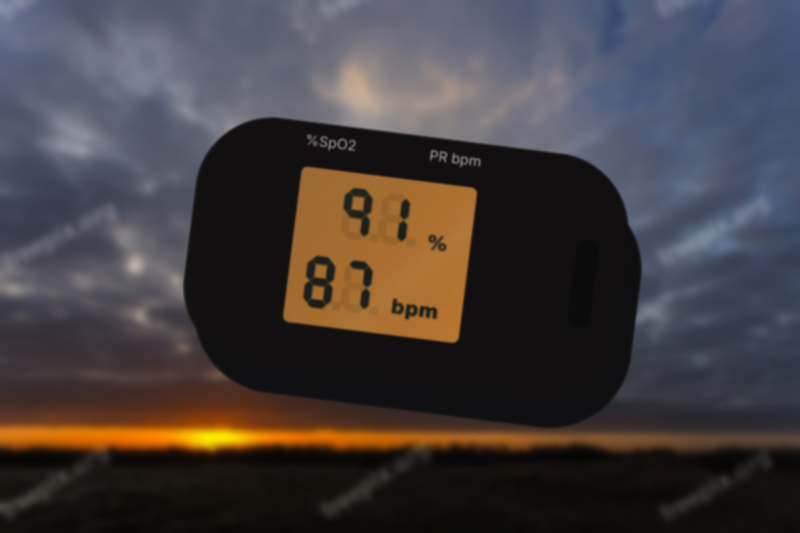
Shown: 87 bpm
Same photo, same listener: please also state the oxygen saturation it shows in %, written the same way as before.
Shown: 91 %
